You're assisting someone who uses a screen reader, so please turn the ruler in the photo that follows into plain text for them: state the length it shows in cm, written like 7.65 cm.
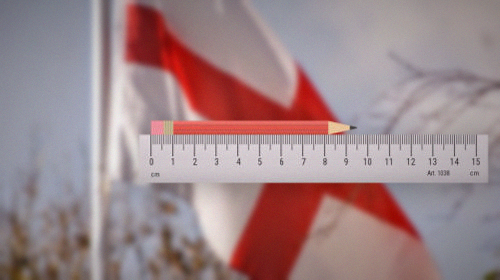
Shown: 9.5 cm
